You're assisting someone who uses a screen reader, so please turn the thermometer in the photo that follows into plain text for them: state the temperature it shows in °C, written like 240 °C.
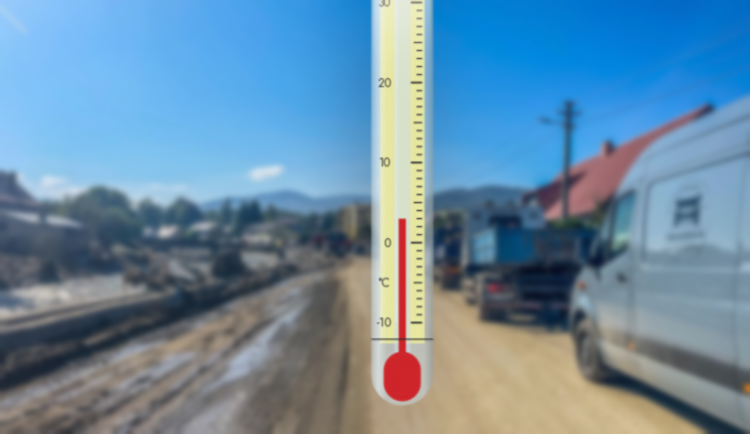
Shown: 3 °C
